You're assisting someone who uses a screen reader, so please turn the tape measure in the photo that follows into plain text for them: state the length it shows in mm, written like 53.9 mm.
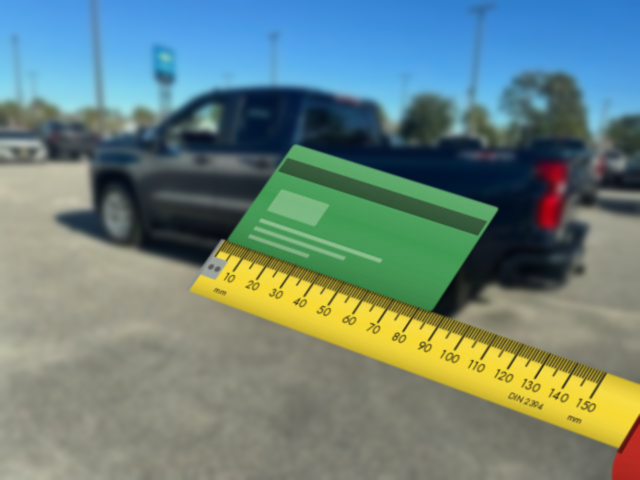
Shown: 85 mm
